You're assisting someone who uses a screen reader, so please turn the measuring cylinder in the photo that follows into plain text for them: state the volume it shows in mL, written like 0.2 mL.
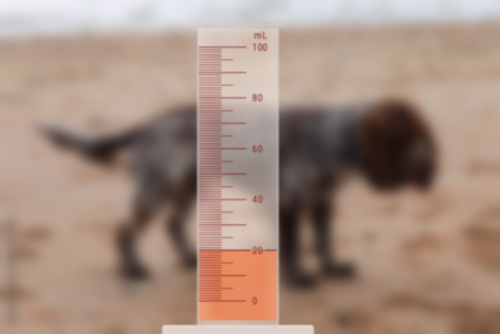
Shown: 20 mL
